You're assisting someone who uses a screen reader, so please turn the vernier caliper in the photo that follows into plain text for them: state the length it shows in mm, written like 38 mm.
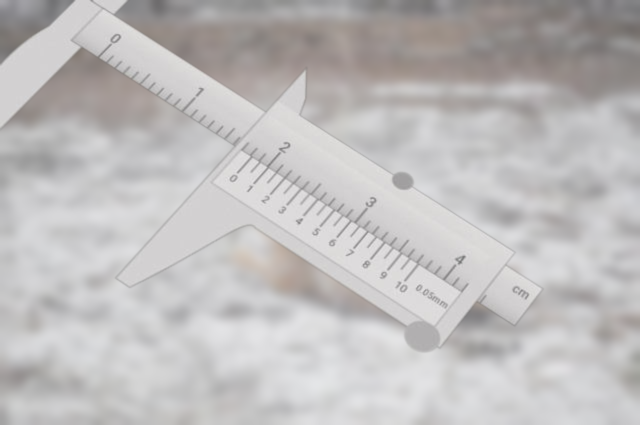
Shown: 18.2 mm
